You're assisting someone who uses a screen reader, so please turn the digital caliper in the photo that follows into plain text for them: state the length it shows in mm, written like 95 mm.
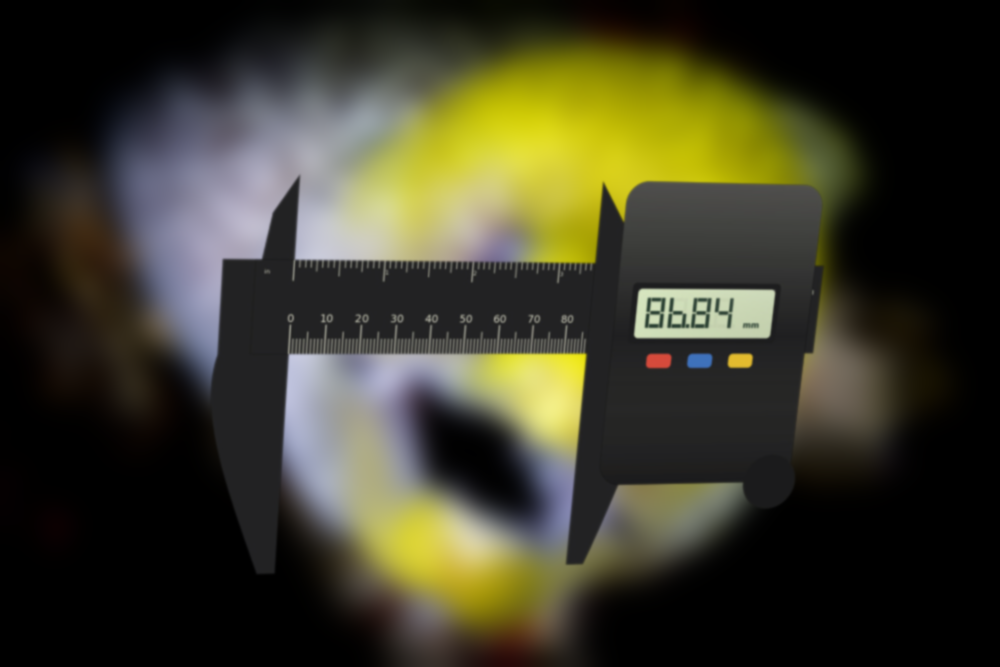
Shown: 86.84 mm
